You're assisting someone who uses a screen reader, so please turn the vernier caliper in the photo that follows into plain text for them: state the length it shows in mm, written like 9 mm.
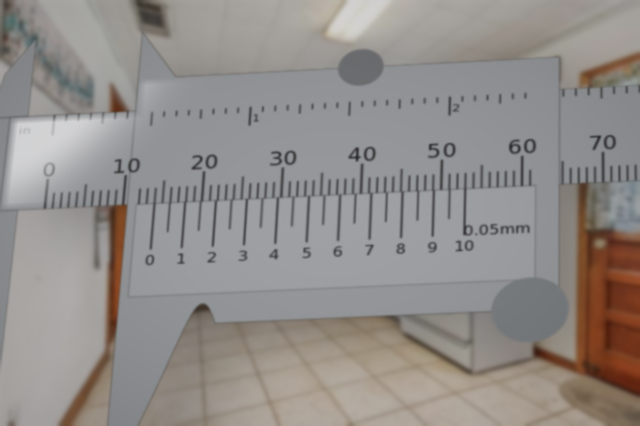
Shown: 14.0 mm
